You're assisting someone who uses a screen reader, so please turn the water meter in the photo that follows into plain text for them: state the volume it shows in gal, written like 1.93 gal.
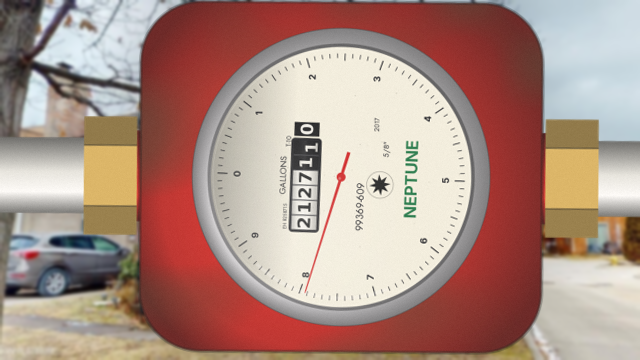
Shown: 2127107.9 gal
